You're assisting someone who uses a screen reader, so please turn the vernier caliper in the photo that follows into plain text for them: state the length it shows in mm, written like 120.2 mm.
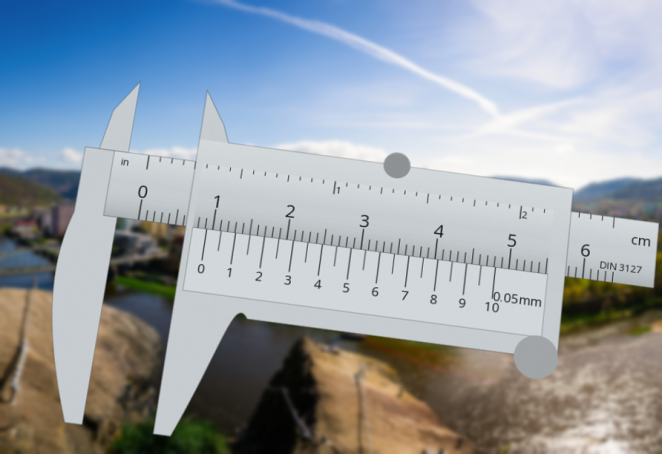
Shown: 9.2 mm
